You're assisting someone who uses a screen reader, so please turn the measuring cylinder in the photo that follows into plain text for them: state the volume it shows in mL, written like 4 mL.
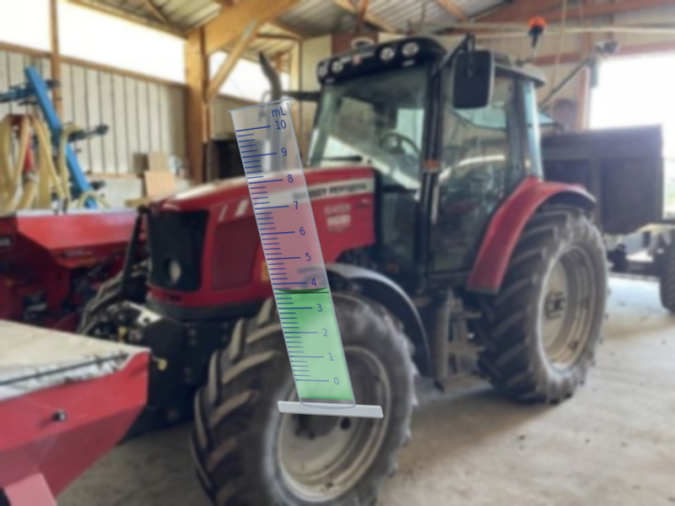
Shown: 3.6 mL
